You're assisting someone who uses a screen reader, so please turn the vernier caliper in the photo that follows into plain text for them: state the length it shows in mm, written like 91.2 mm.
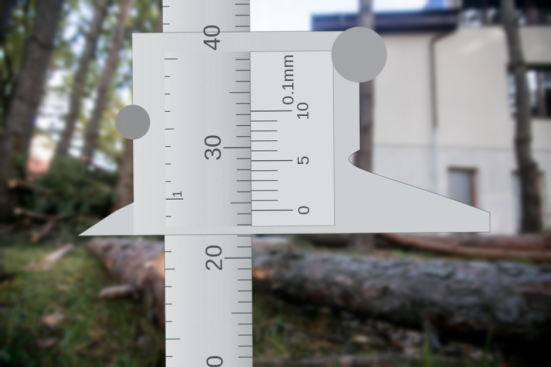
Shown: 24.3 mm
